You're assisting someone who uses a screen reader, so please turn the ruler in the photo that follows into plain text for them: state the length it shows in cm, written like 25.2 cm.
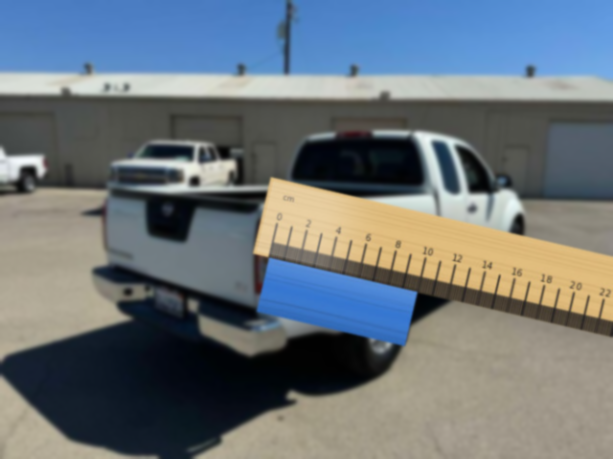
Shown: 10 cm
